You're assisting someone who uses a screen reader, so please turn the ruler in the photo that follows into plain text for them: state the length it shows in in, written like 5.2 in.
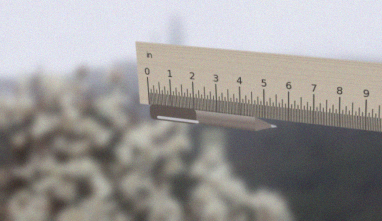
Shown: 5.5 in
